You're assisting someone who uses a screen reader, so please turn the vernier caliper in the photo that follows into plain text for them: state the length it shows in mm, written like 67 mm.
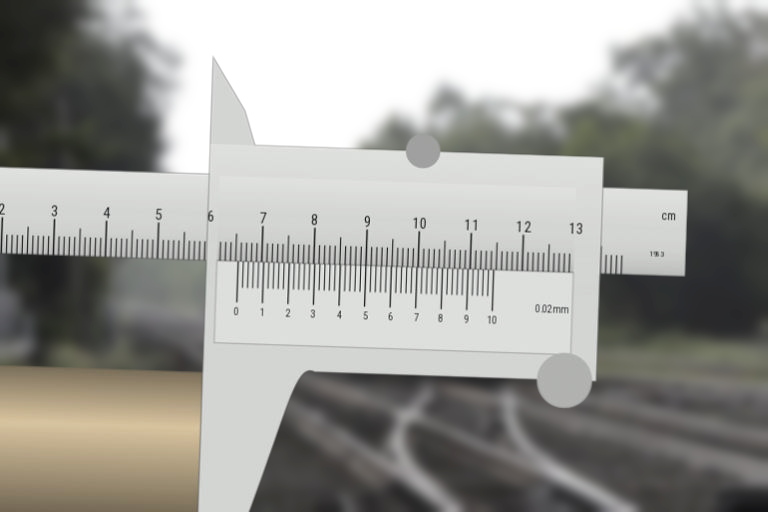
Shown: 65.5 mm
